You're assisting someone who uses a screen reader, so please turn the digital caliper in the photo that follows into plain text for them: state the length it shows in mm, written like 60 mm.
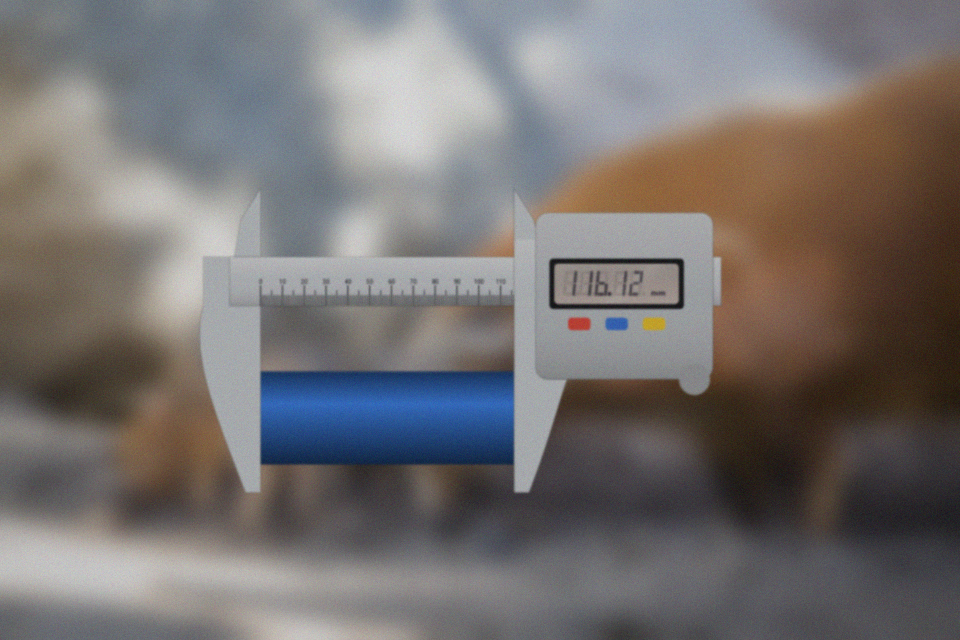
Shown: 116.12 mm
